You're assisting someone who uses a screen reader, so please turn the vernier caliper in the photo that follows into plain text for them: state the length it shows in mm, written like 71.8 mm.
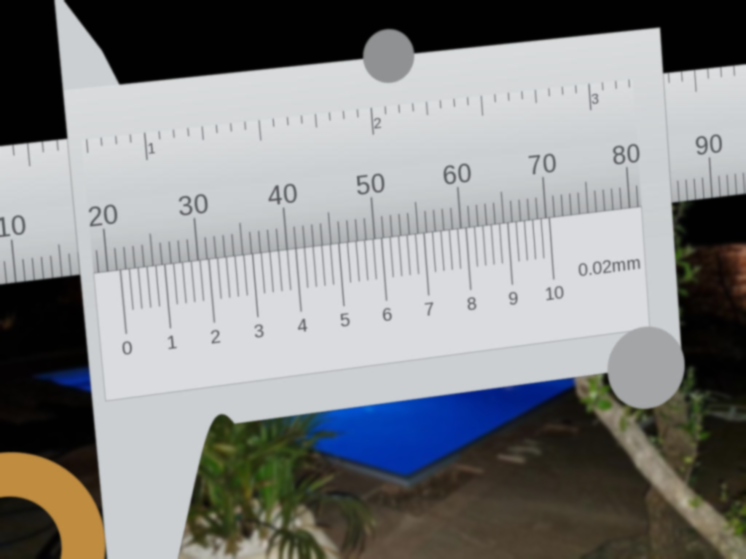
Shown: 21.4 mm
